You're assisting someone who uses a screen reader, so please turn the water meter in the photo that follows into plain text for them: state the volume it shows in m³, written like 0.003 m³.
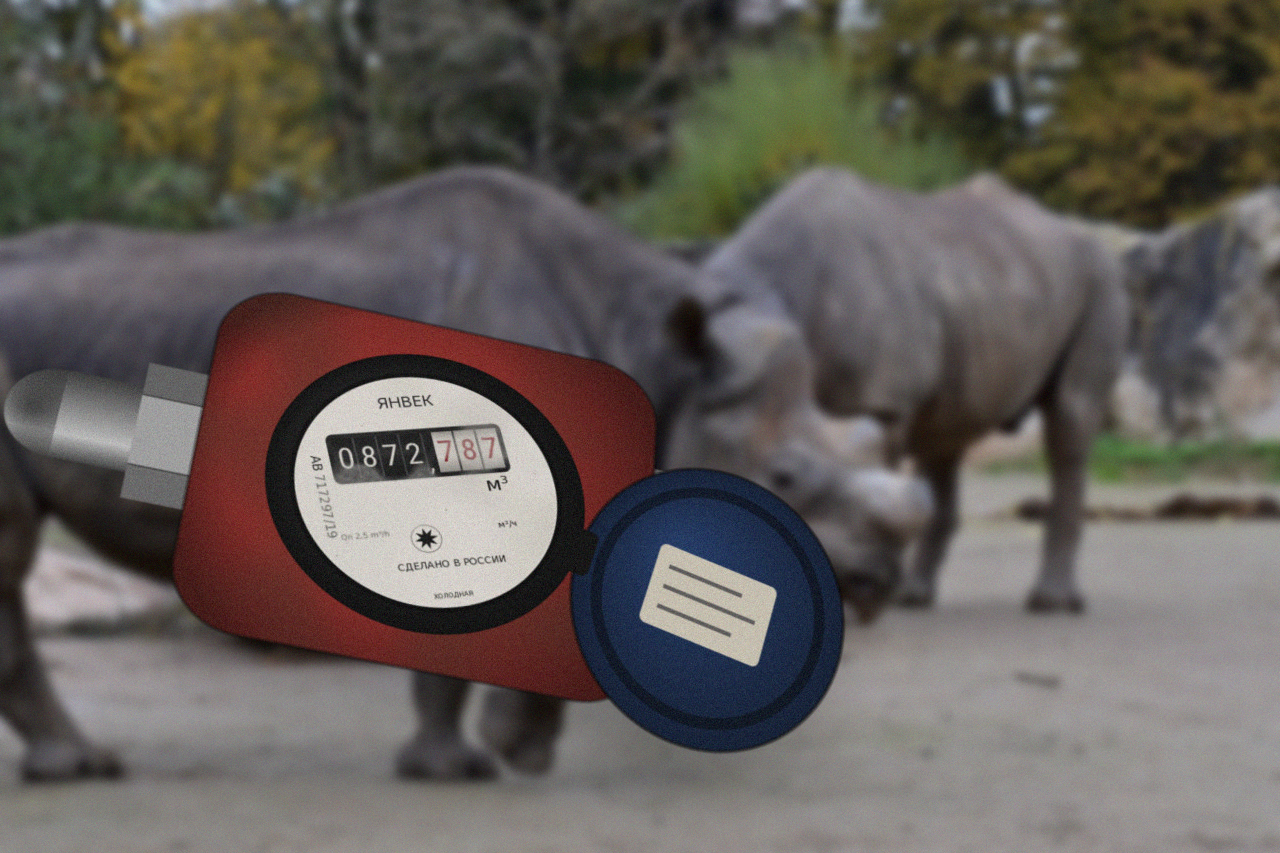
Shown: 872.787 m³
